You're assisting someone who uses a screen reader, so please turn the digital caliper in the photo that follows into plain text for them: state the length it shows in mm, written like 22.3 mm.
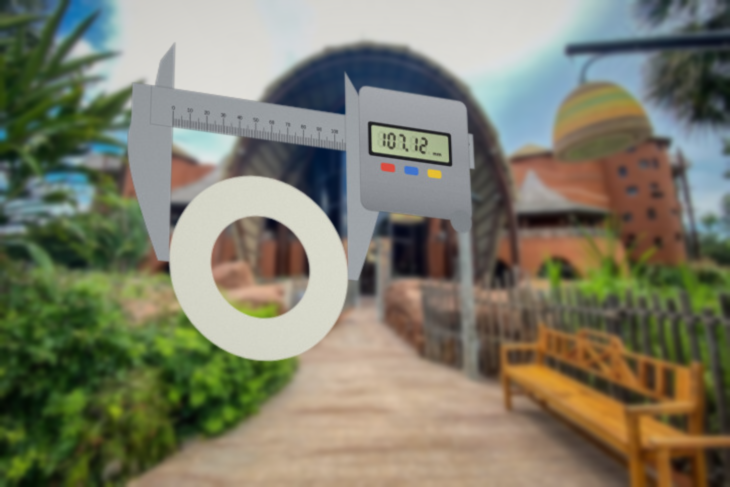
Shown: 107.12 mm
